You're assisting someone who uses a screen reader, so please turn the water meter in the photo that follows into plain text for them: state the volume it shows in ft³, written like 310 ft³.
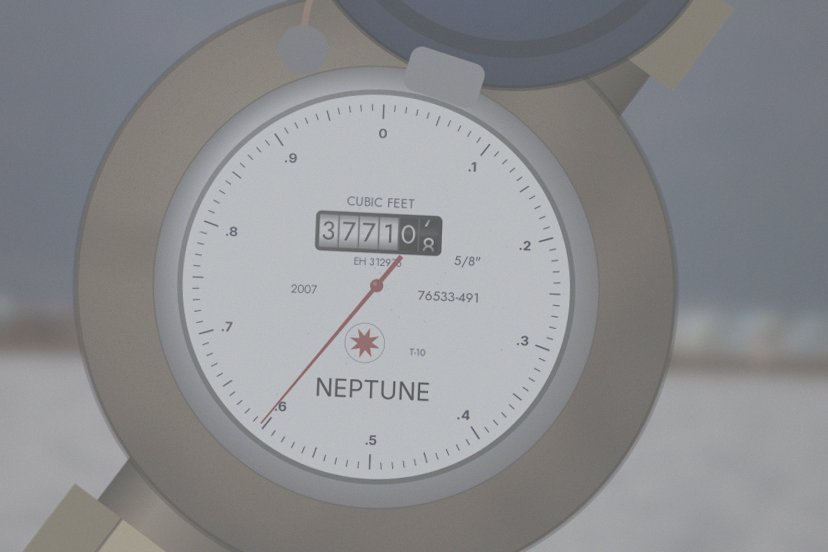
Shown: 377107.60 ft³
